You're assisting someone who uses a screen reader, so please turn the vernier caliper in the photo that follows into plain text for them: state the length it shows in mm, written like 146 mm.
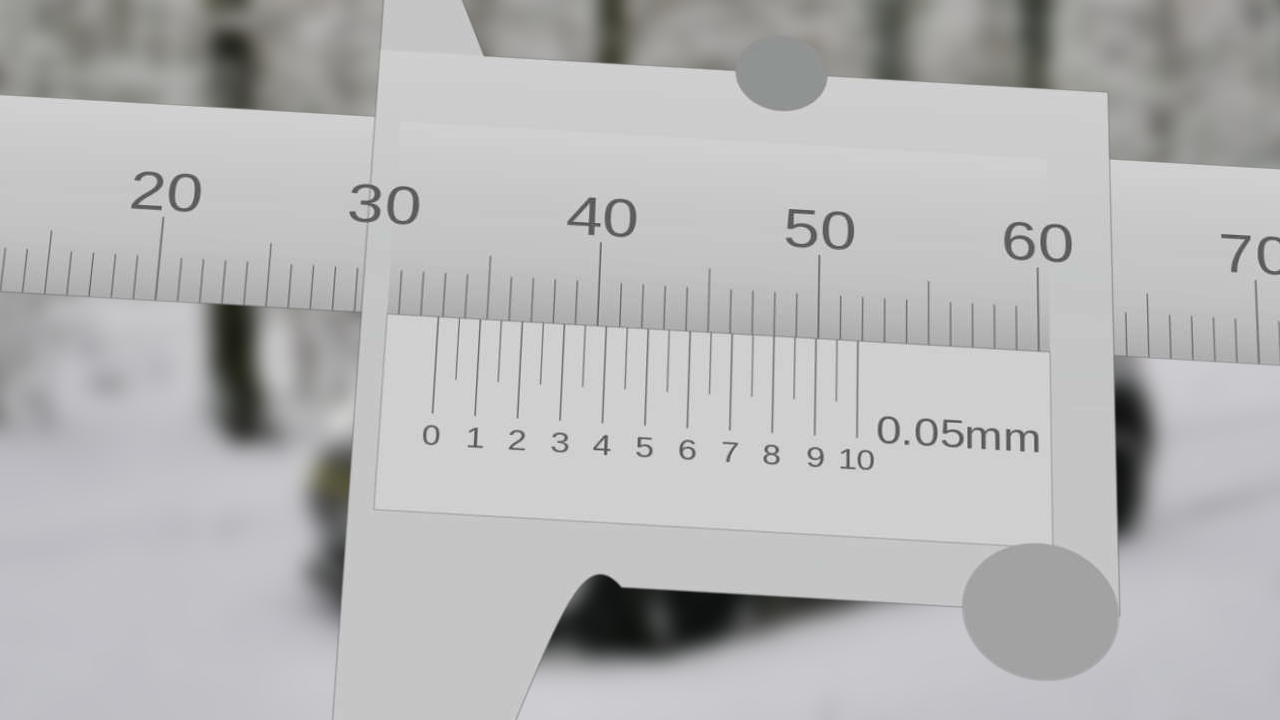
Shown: 32.8 mm
